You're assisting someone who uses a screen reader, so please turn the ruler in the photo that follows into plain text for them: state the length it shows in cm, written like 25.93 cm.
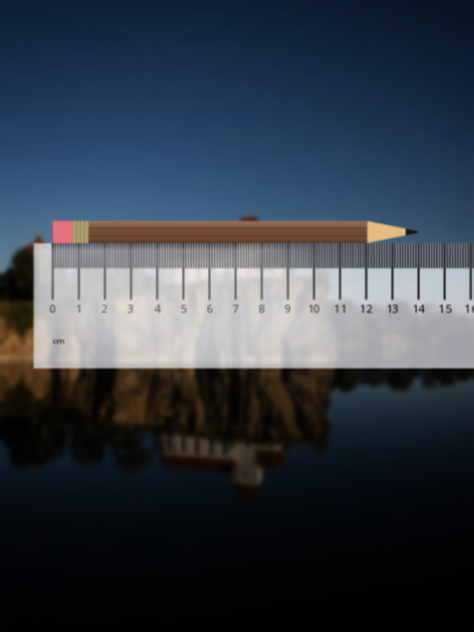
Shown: 14 cm
